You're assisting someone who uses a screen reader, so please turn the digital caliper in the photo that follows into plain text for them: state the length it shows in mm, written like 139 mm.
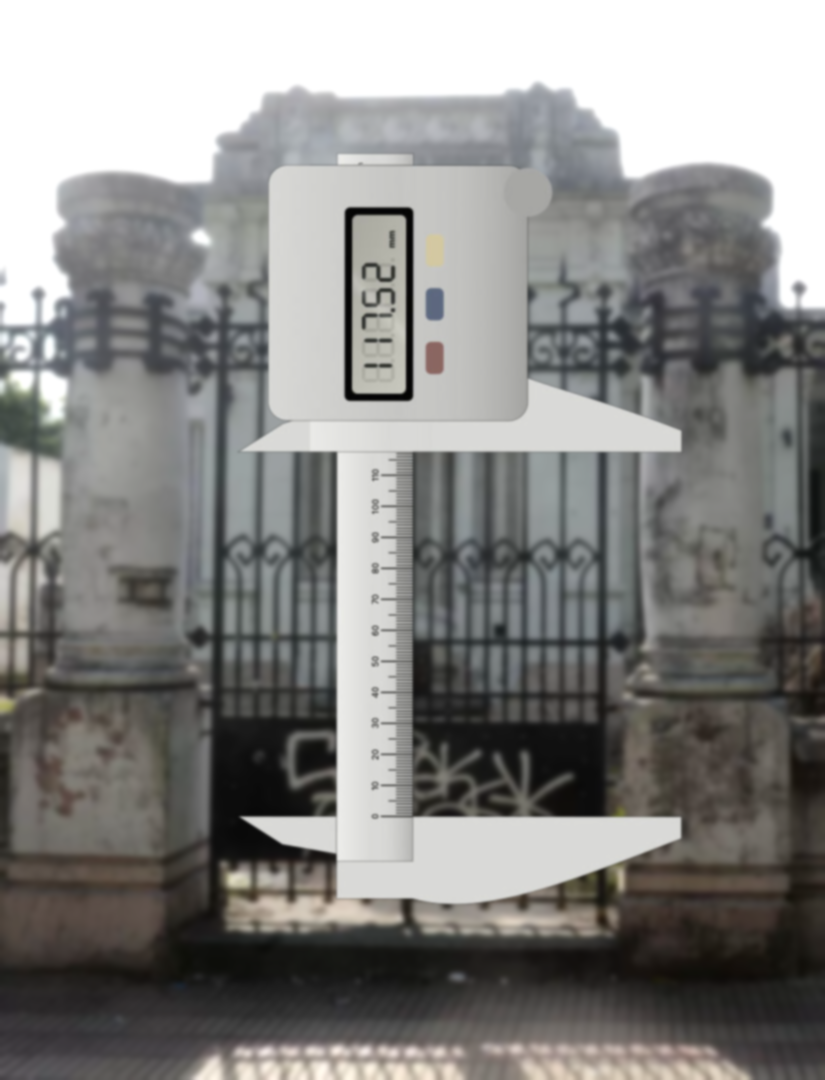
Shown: 117.52 mm
